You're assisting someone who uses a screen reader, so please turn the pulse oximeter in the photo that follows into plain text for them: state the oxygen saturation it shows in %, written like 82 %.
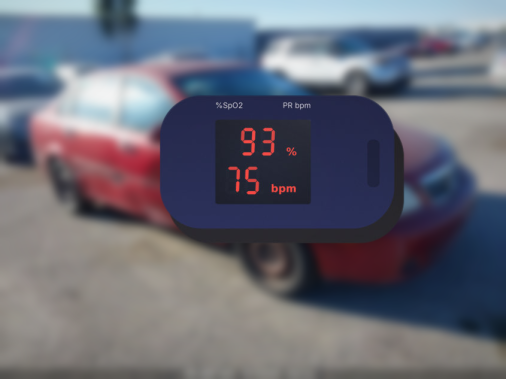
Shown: 93 %
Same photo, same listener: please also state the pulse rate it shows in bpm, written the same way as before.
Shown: 75 bpm
